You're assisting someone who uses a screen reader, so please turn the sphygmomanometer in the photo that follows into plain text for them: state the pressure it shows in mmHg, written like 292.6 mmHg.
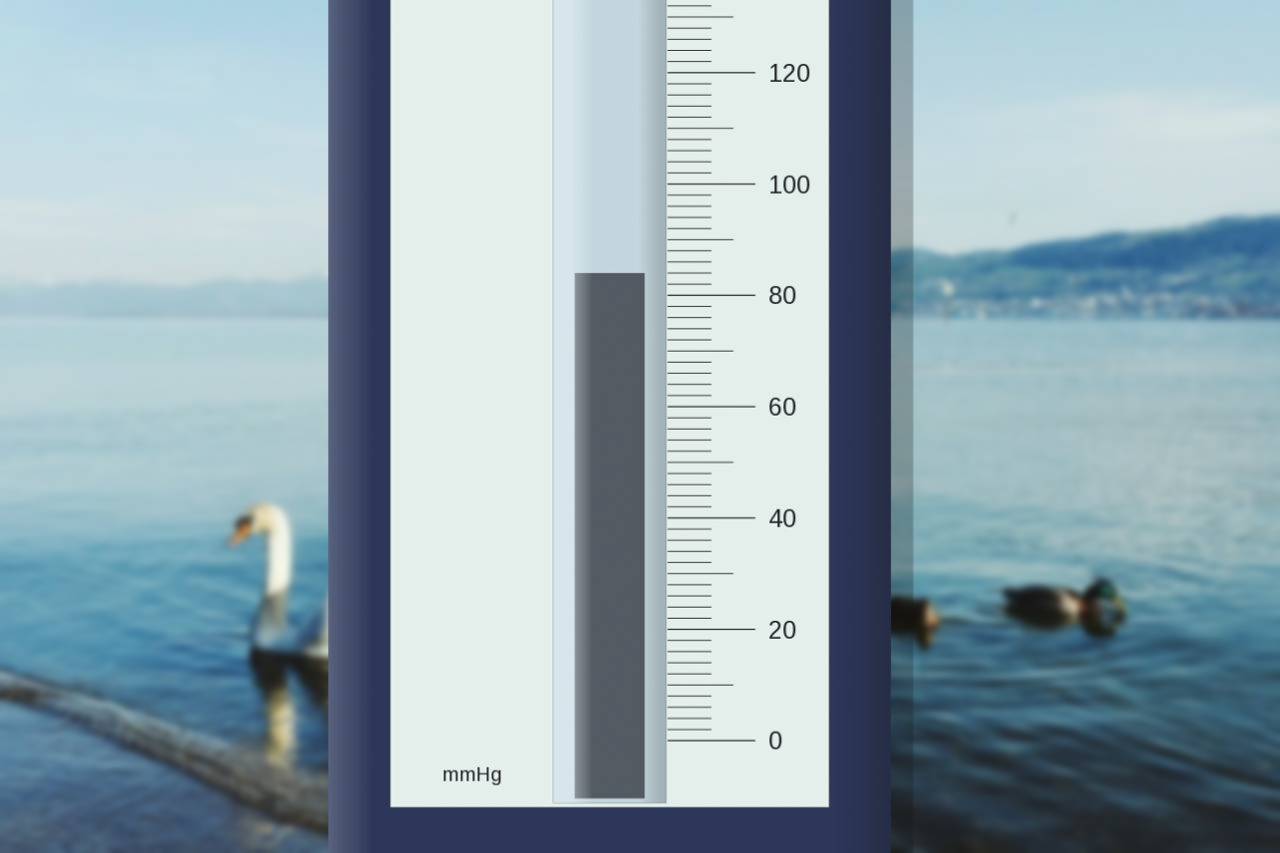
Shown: 84 mmHg
